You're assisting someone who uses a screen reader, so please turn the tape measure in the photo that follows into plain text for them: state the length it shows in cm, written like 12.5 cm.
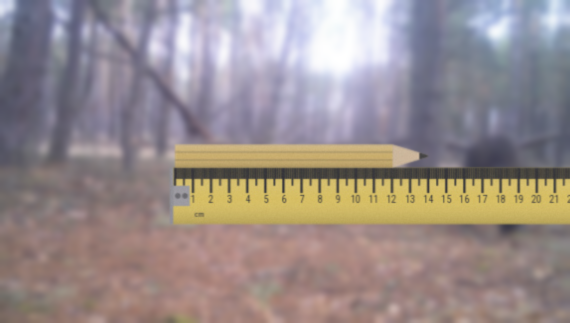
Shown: 14 cm
